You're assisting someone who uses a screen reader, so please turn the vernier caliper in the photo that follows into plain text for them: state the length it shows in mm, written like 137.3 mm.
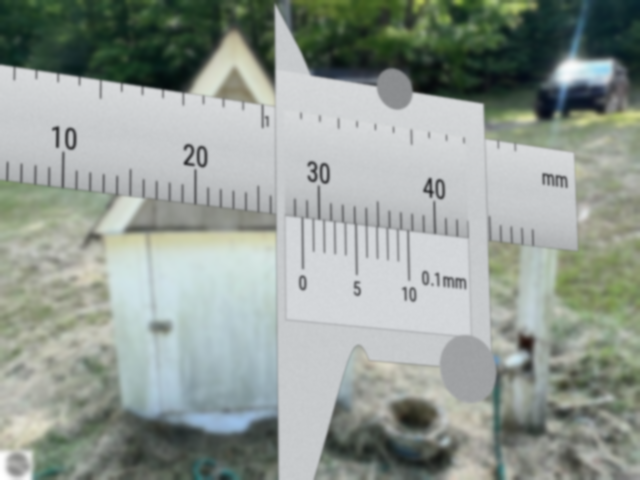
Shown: 28.6 mm
